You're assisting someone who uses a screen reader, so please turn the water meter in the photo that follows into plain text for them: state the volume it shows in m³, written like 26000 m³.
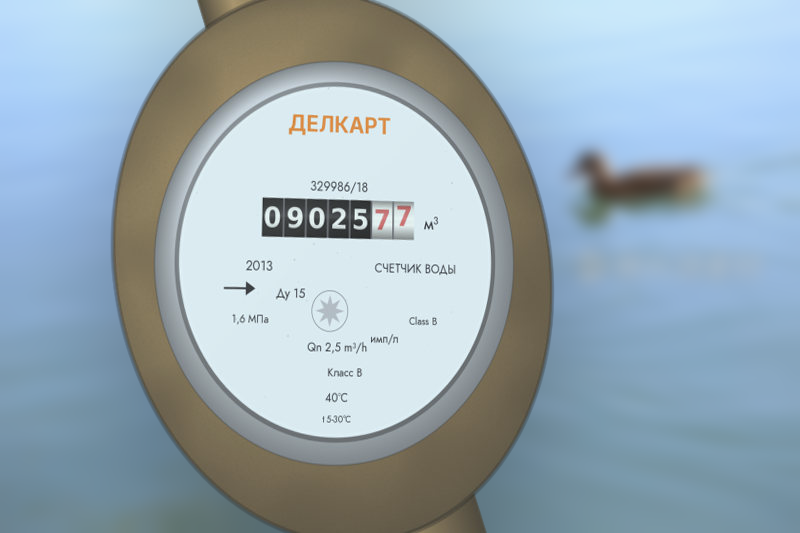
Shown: 9025.77 m³
